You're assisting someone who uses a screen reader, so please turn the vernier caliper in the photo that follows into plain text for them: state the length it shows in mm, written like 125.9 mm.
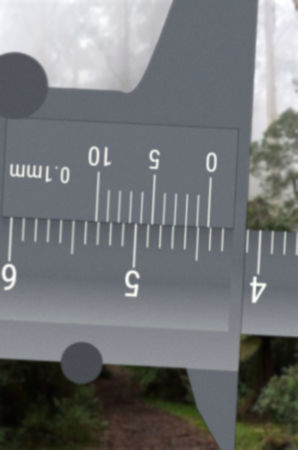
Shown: 44.2 mm
